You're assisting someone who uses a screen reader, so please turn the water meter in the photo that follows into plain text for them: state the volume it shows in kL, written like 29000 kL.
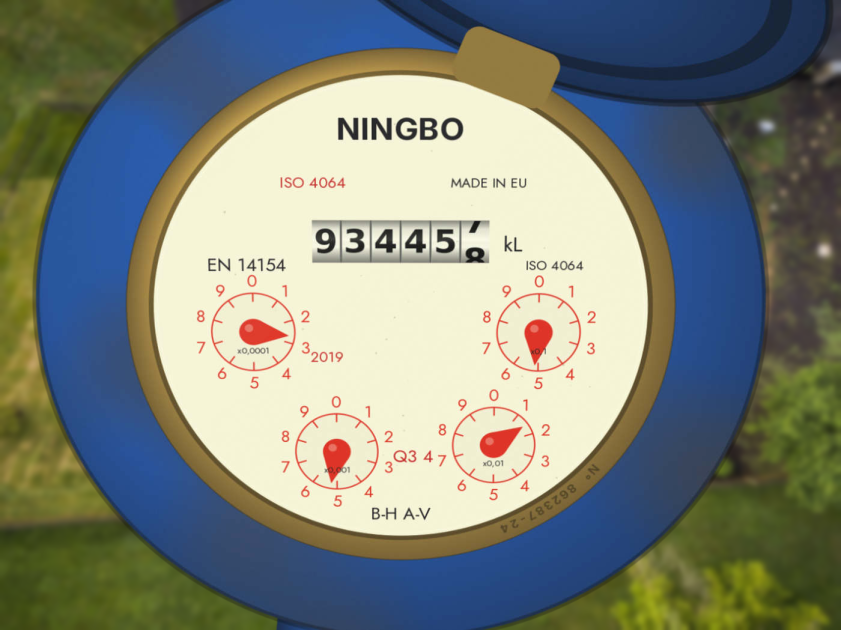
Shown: 934457.5152 kL
